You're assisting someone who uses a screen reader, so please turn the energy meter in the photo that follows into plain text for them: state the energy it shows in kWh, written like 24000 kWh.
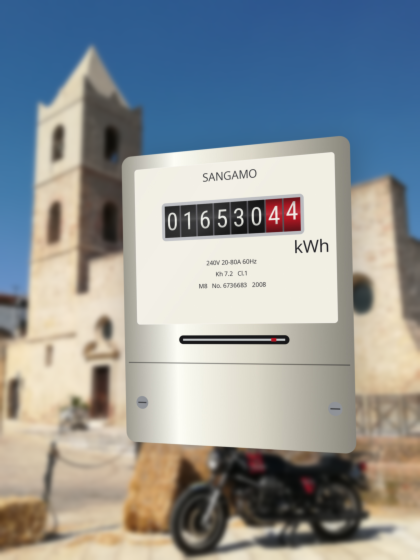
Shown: 16530.44 kWh
